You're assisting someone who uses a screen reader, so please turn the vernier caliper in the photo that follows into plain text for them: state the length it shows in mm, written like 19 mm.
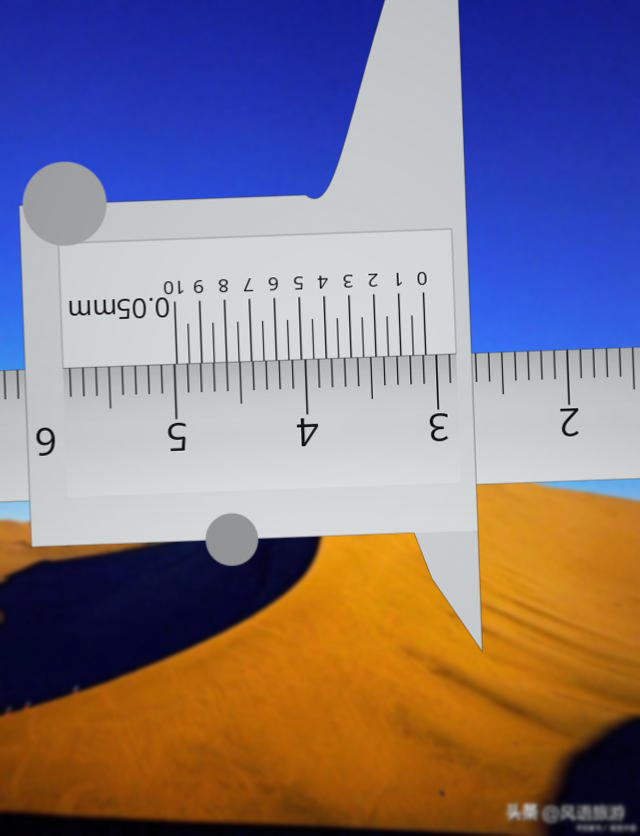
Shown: 30.8 mm
